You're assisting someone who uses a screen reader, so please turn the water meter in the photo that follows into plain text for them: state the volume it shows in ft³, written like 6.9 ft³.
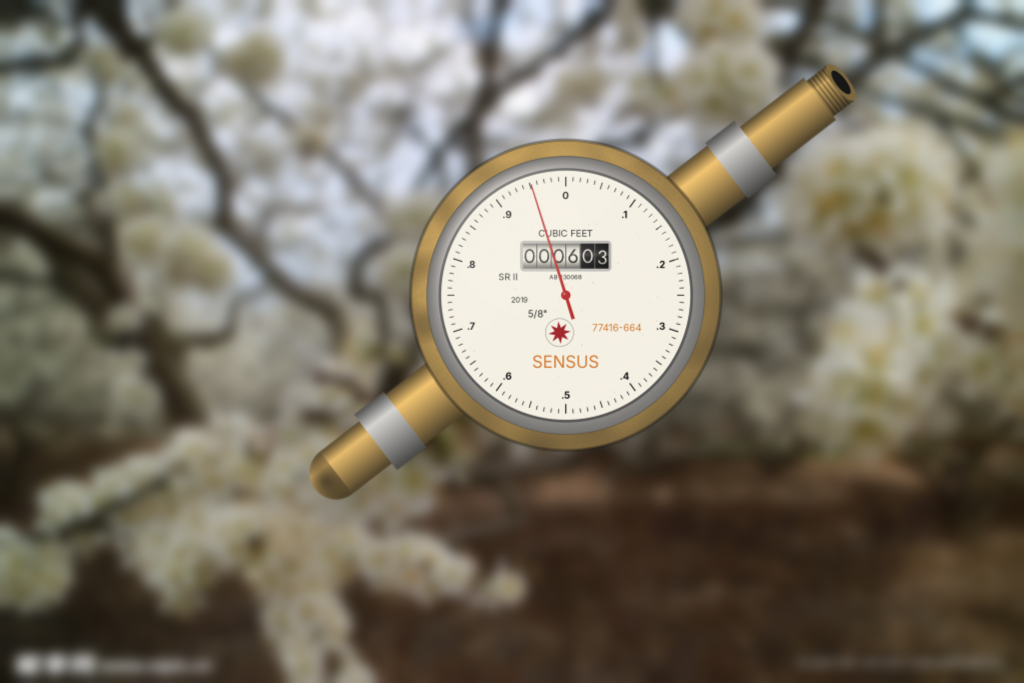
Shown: 602.95 ft³
